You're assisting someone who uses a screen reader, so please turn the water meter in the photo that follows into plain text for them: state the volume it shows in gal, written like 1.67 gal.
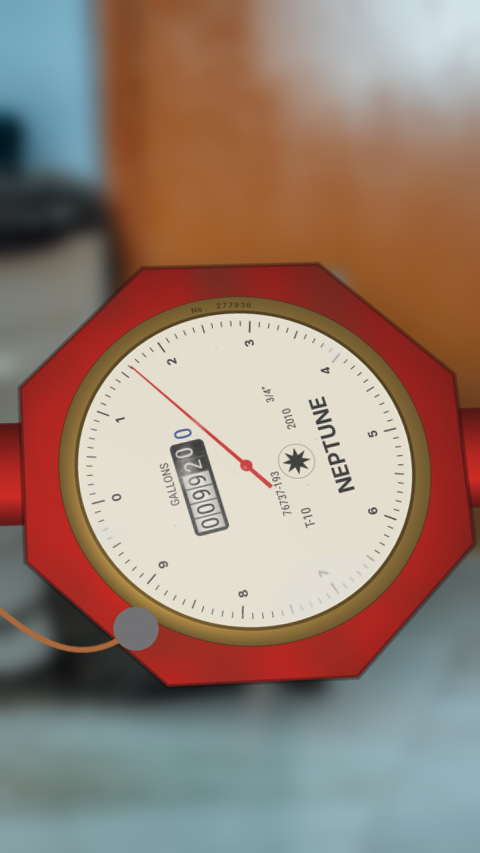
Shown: 99201.6 gal
